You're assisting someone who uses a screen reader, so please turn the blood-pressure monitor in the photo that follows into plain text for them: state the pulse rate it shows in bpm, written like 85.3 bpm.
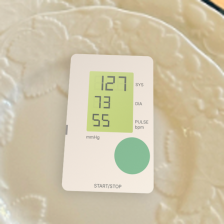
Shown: 55 bpm
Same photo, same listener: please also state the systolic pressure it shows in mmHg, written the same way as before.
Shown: 127 mmHg
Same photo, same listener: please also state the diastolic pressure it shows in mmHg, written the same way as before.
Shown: 73 mmHg
